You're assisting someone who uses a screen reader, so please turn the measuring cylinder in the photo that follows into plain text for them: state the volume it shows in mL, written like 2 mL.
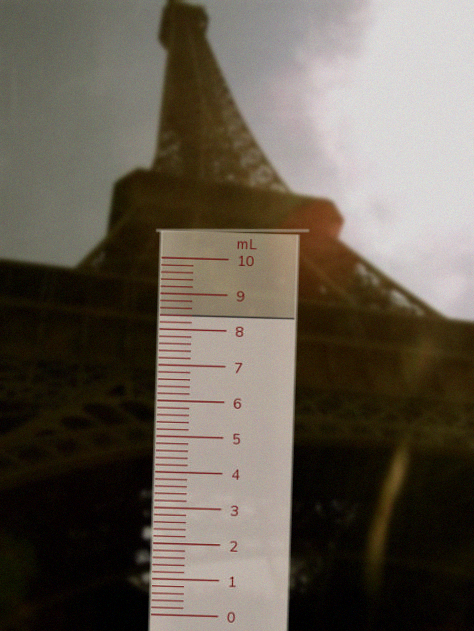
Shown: 8.4 mL
